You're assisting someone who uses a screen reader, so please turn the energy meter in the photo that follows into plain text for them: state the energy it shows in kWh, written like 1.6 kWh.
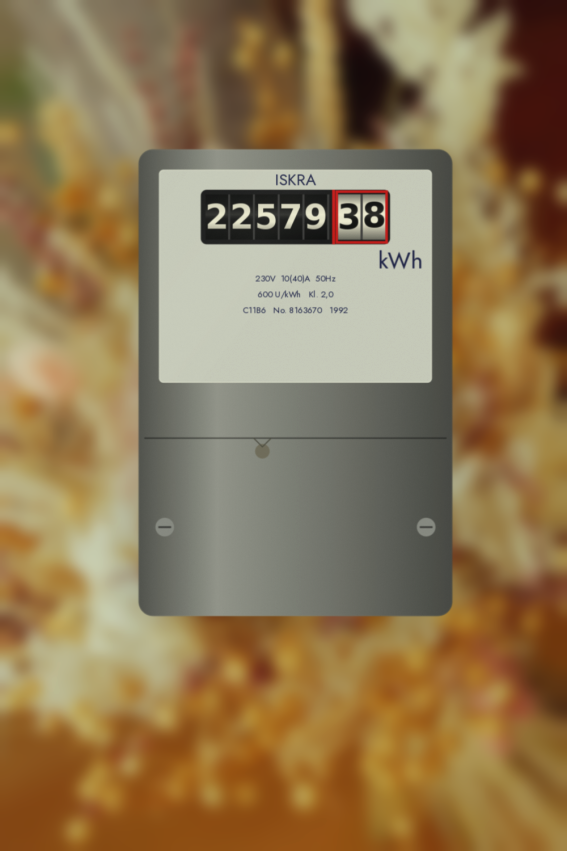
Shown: 22579.38 kWh
